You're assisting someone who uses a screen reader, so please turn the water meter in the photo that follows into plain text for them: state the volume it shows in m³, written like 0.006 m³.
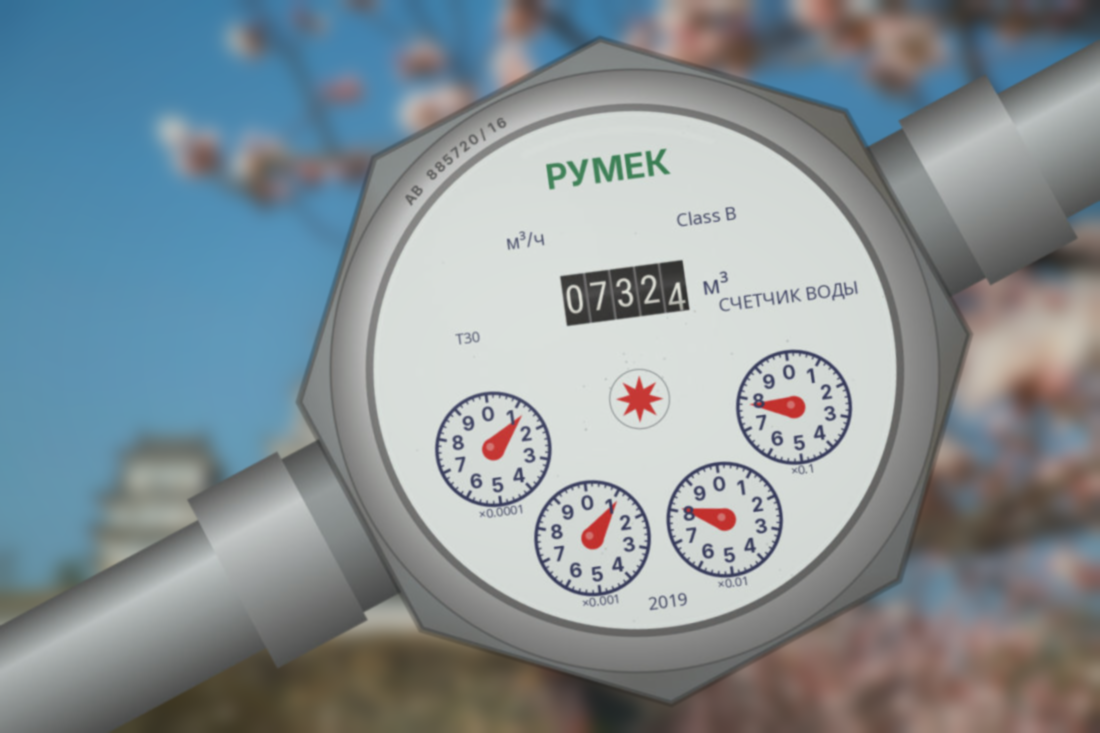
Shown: 7323.7811 m³
